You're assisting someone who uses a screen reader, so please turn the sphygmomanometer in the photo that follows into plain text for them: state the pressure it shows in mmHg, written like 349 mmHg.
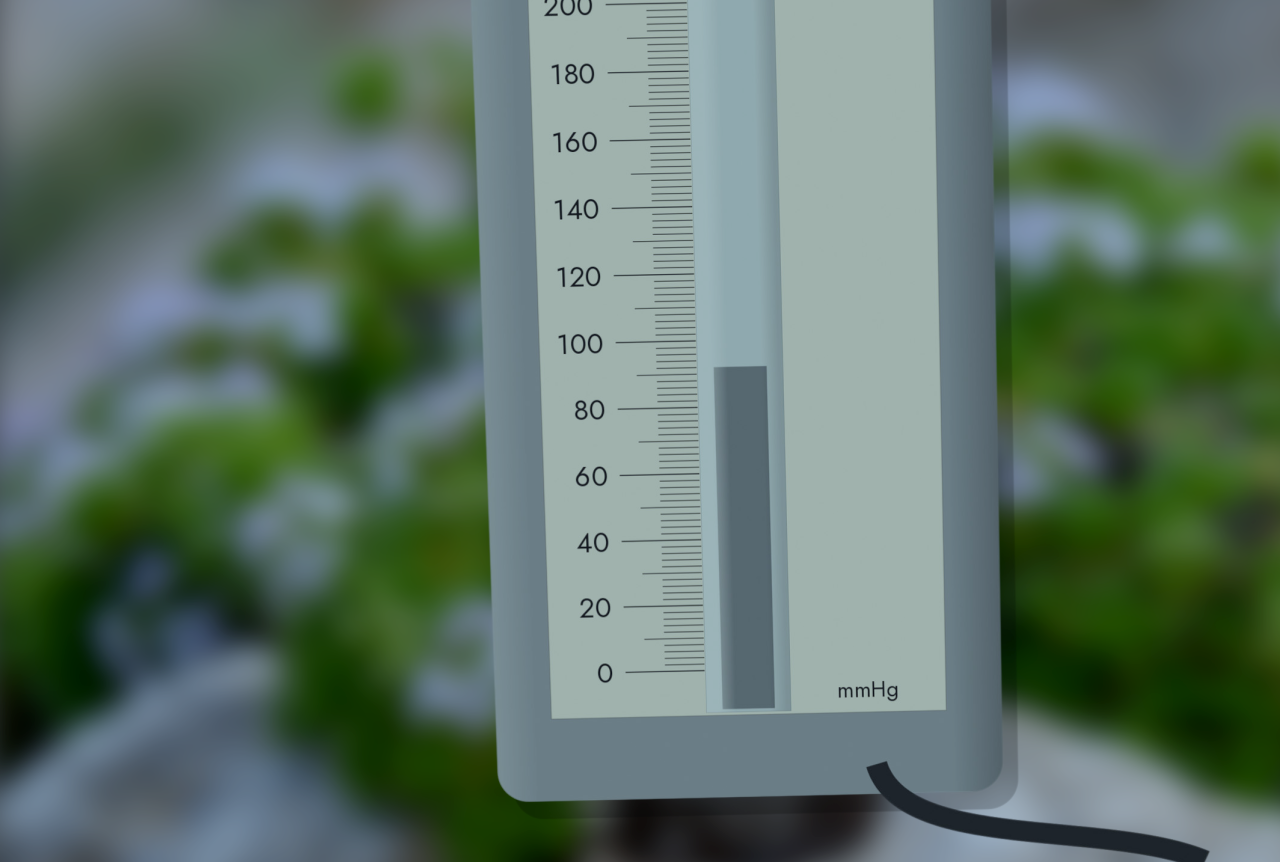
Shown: 92 mmHg
